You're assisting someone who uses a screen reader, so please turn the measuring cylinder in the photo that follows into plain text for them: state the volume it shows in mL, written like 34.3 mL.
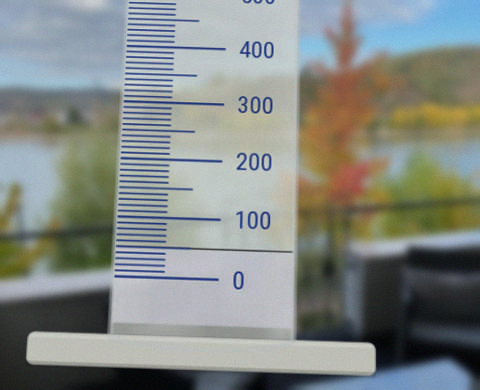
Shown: 50 mL
